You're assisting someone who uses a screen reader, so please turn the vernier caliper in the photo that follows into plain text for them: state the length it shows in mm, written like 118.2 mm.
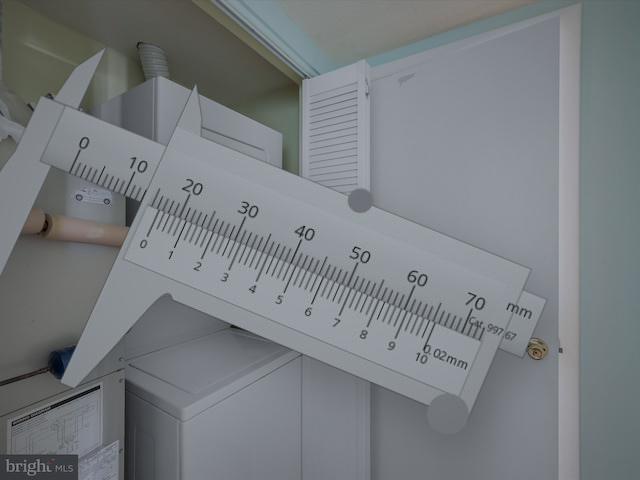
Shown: 16.4 mm
